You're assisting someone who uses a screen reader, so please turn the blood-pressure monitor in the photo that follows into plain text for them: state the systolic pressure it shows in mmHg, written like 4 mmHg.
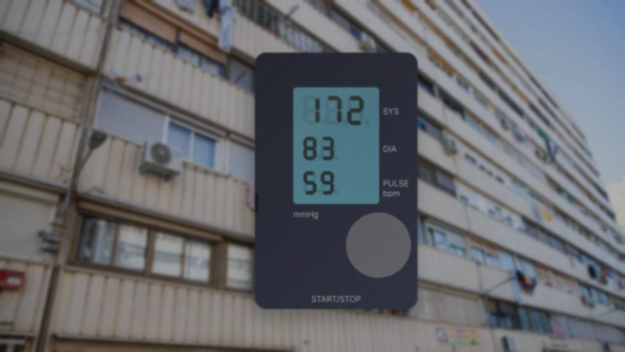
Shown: 172 mmHg
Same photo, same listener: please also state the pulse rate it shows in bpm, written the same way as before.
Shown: 59 bpm
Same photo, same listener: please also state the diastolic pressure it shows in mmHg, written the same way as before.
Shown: 83 mmHg
